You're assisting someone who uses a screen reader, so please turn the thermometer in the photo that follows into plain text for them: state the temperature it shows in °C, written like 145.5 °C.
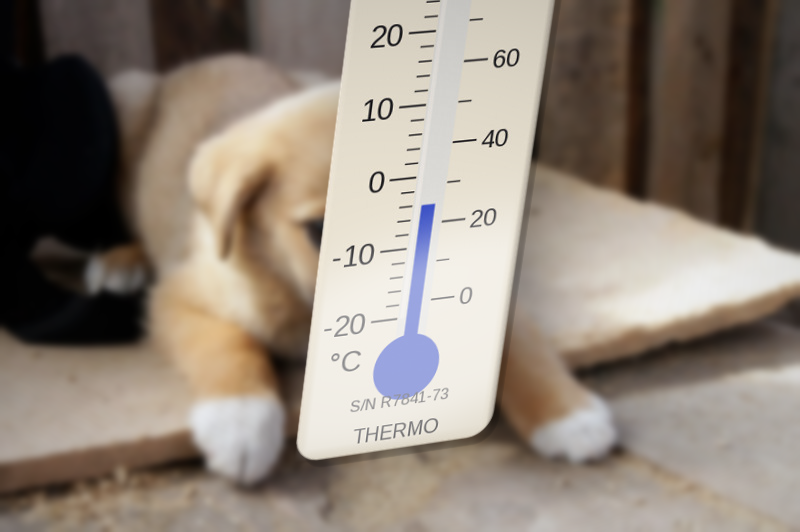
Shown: -4 °C
